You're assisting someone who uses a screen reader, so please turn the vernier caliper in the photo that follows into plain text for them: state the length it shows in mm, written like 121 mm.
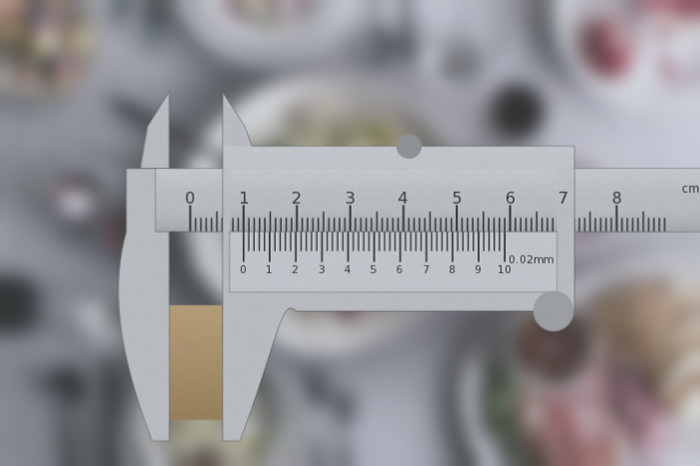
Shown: 10.0 mm
